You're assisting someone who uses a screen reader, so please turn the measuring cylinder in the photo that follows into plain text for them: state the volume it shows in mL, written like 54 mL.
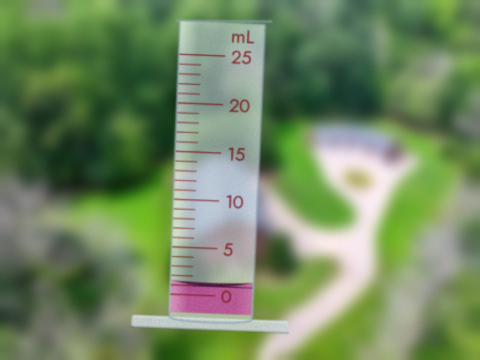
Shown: 1 mL
